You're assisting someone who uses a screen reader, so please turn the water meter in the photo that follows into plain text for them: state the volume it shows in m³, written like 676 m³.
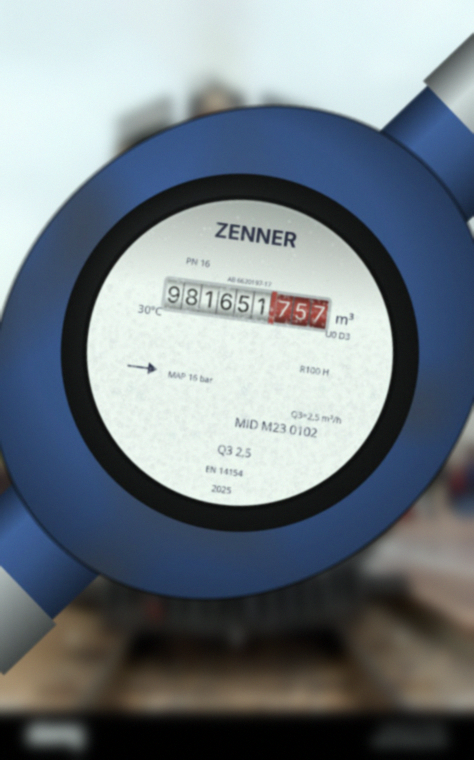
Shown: 981651.757 m³
